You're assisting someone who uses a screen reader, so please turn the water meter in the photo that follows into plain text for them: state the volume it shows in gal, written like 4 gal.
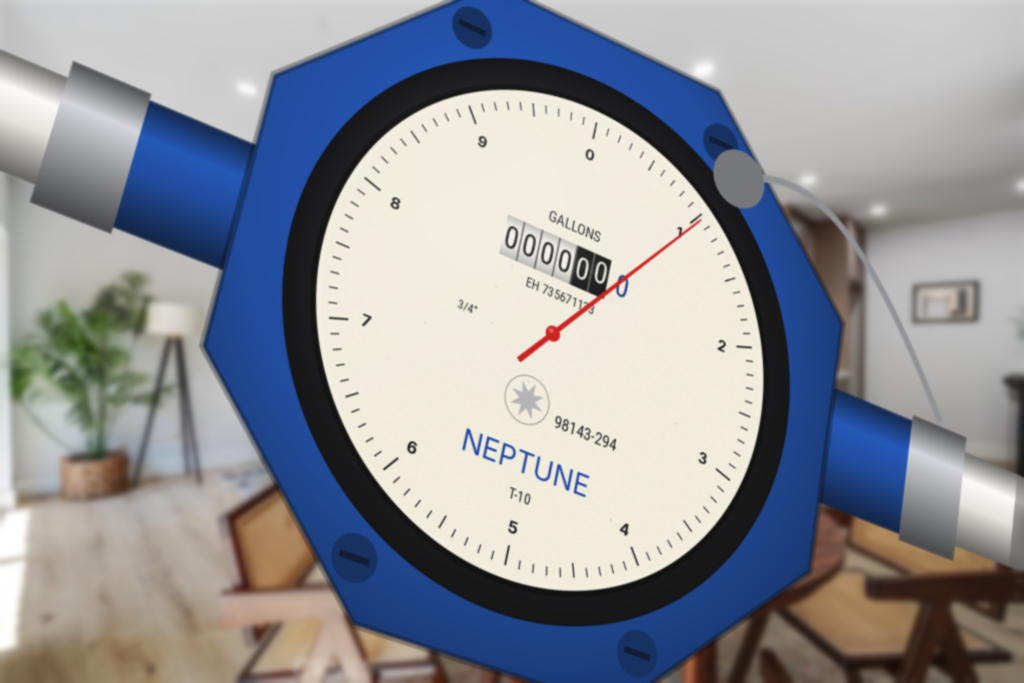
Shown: 1.0 gal
